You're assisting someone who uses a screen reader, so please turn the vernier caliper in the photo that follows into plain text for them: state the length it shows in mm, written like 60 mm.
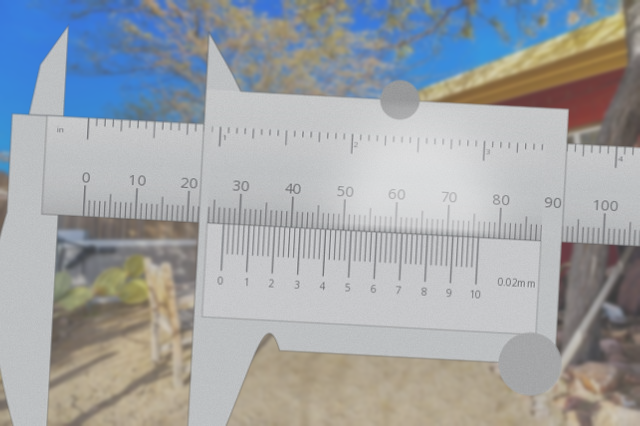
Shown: 27.0 mm
